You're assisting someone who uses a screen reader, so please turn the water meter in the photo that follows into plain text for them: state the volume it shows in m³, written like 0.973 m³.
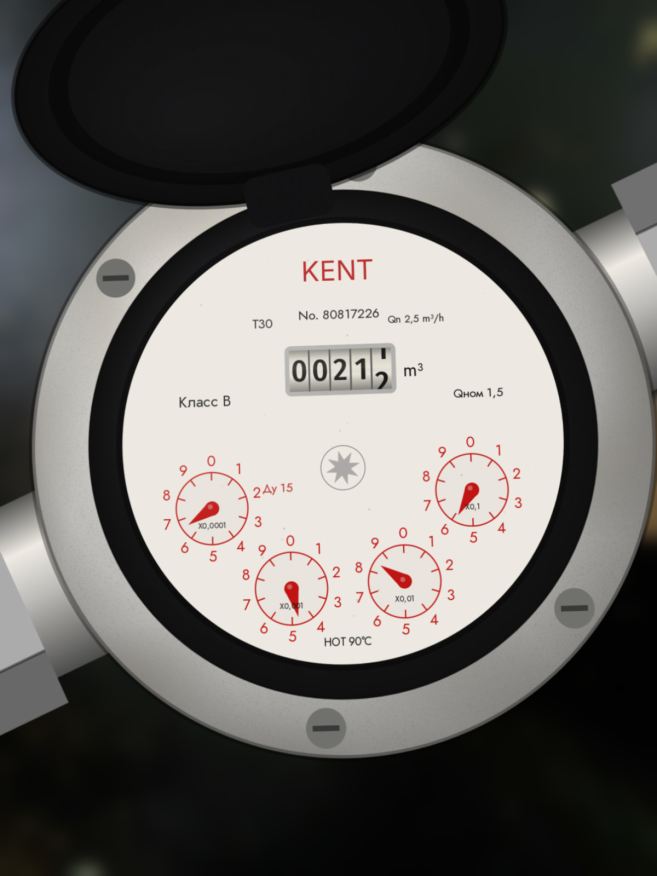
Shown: 211.5846 m³
